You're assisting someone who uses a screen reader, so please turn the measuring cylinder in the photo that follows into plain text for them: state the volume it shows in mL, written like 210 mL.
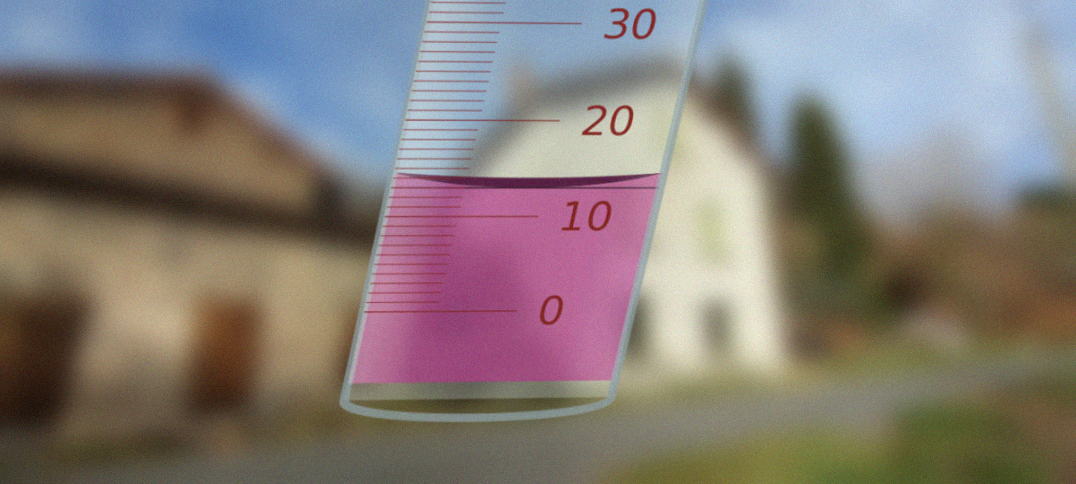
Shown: 13 mL
